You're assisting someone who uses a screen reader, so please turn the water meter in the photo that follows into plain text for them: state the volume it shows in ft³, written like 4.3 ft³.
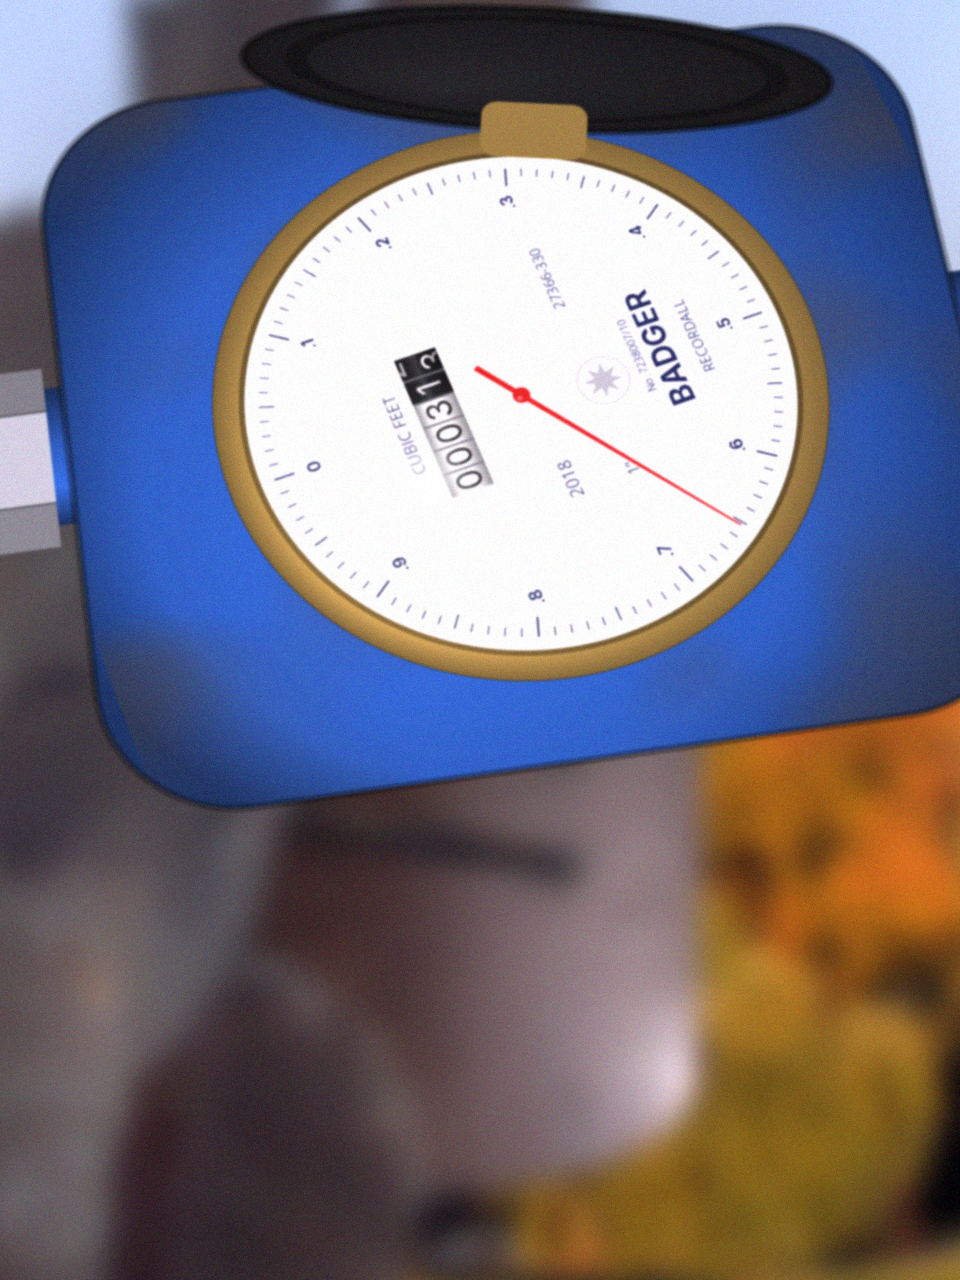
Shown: 312.65 ft³
